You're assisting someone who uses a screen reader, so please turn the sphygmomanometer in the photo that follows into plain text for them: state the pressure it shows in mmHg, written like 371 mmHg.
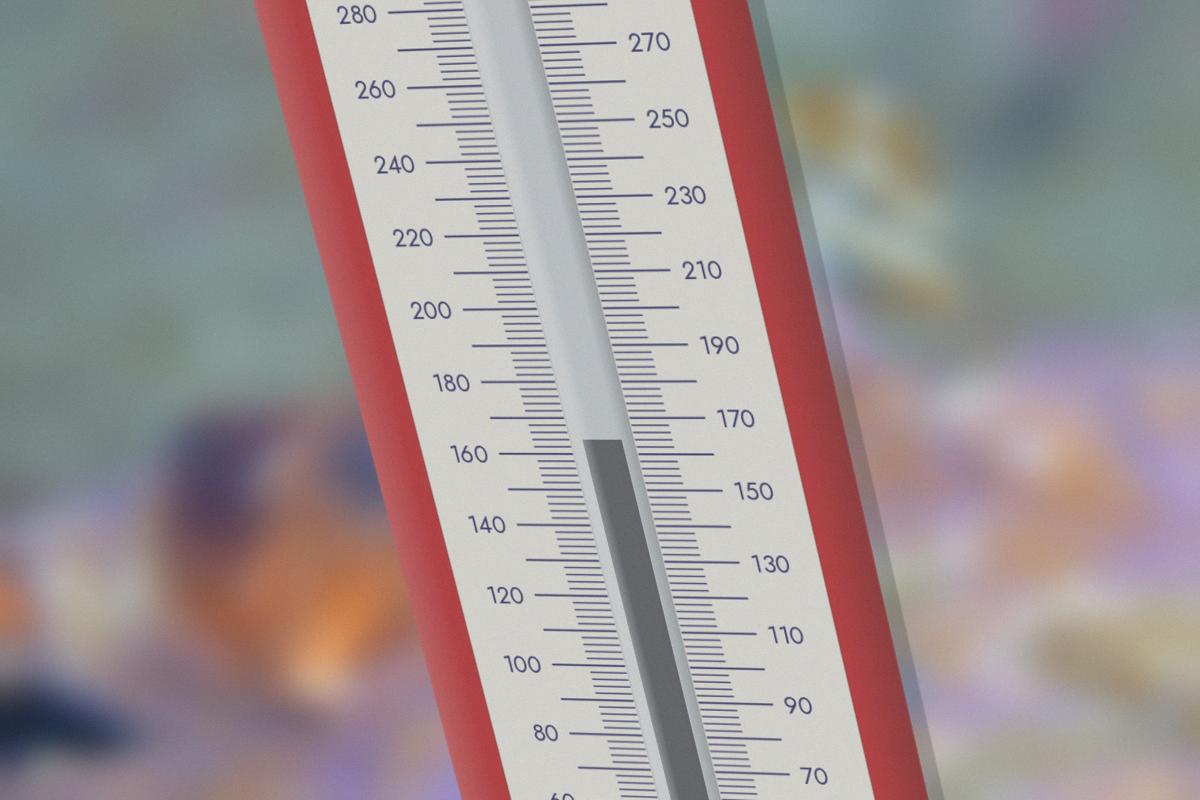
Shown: 164 mmHg
